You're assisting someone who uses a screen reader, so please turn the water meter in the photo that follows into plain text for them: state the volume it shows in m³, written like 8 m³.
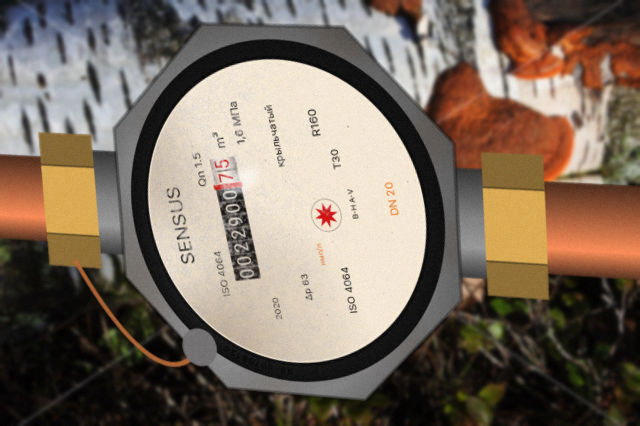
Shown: 22900.75 m³
